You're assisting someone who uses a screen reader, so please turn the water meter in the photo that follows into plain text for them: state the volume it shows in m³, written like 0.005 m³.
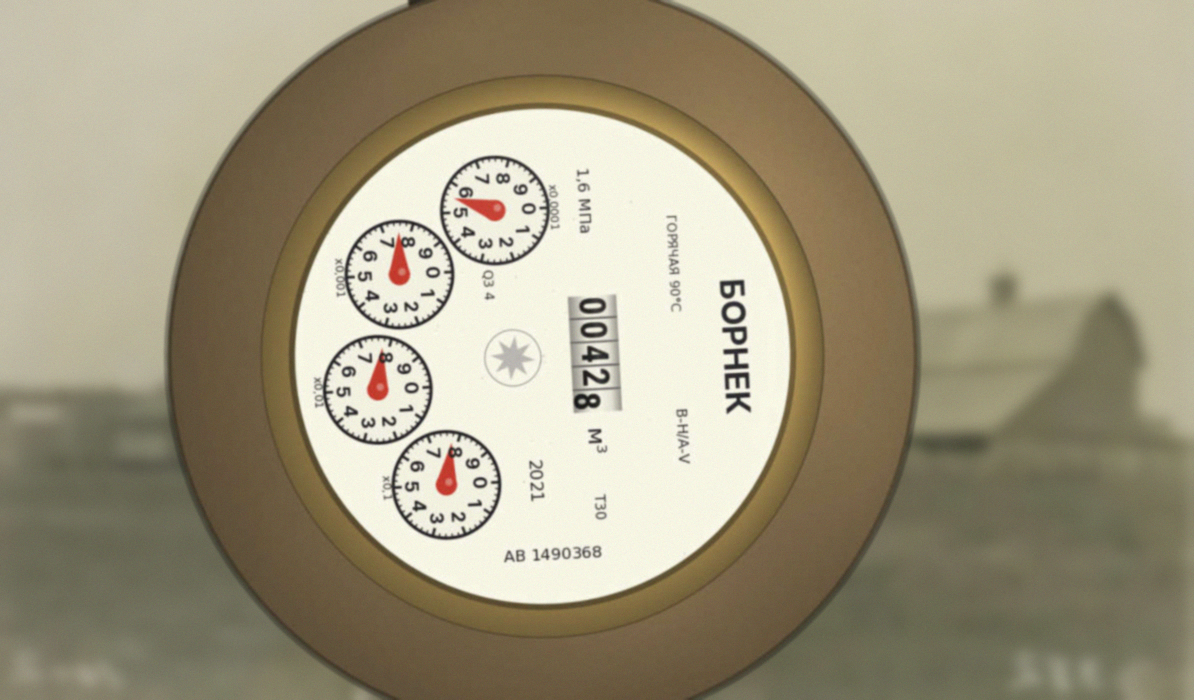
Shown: 427.7775 m³
